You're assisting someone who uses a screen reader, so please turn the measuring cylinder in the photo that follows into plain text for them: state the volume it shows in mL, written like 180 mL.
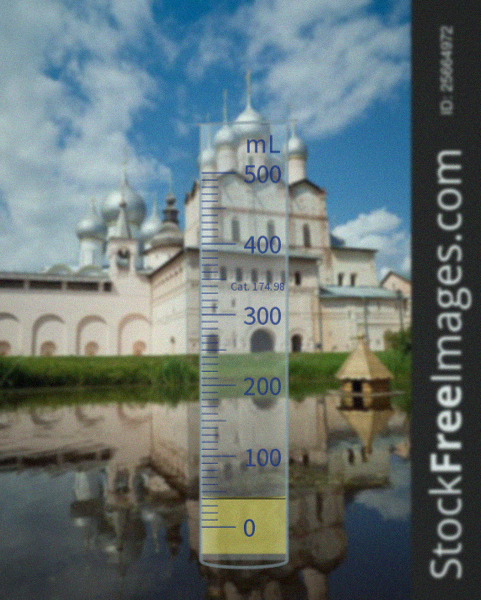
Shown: 40 mL
